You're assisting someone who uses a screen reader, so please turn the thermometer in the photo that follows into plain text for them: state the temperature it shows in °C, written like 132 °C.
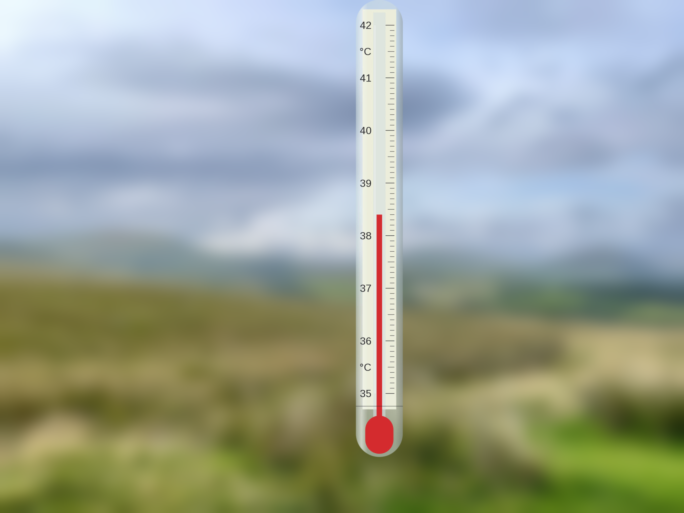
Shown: 38.4 °C
